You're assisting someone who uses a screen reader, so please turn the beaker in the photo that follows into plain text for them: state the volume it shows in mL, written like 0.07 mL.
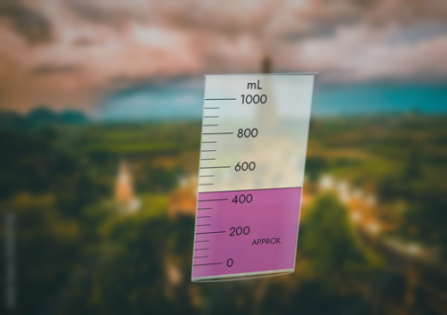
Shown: 450 mL
